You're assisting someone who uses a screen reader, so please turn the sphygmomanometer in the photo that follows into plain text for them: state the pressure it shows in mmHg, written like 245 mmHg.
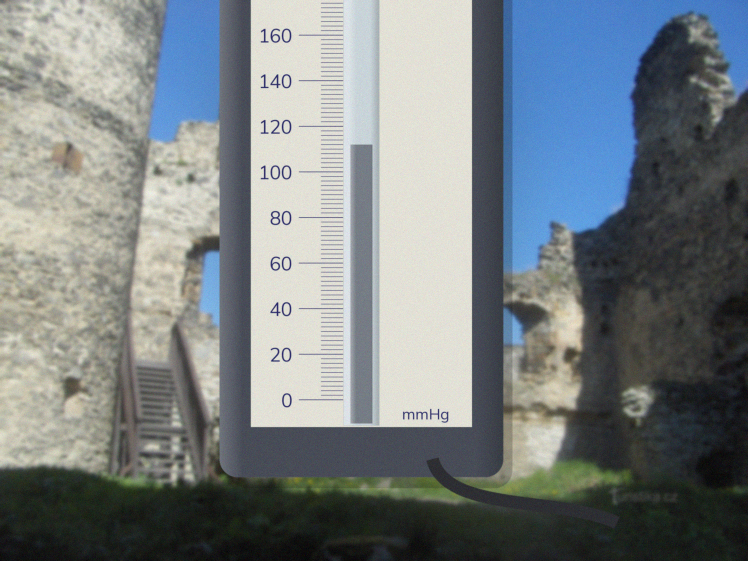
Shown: 112 mmHg
